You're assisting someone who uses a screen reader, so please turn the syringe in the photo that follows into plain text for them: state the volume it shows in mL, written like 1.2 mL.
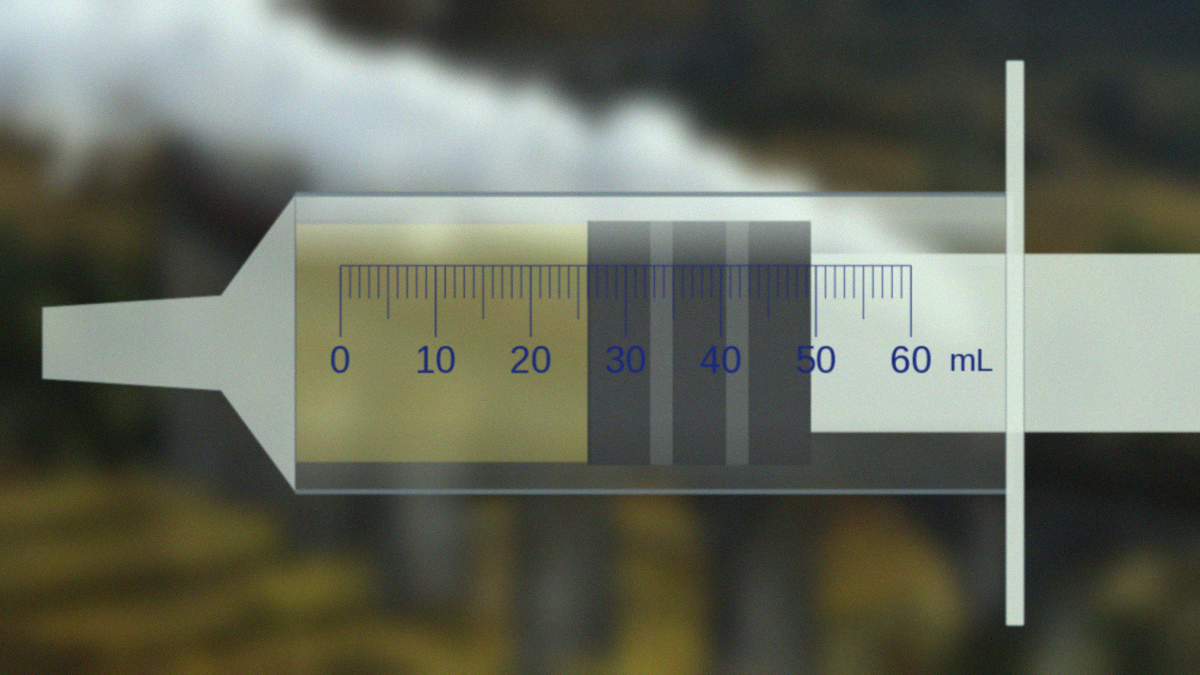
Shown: 26 mL
